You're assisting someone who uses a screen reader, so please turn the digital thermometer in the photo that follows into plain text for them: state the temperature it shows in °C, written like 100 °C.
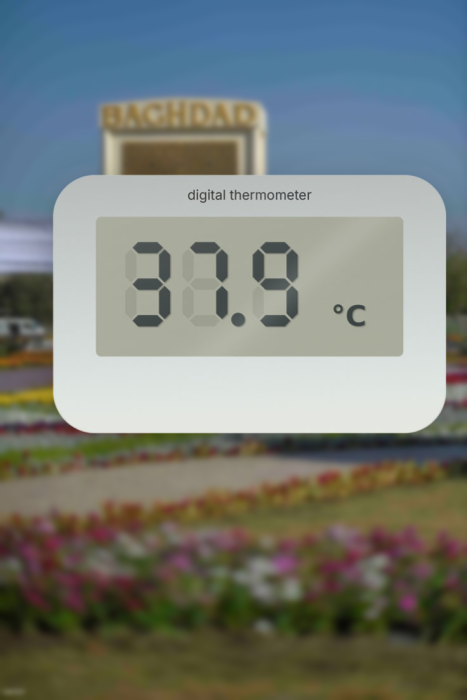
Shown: 37.9 °C
